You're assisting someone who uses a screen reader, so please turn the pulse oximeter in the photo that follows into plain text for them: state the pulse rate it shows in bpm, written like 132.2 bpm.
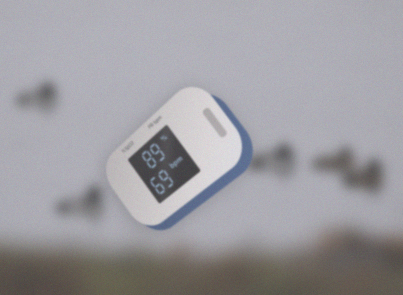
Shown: 69 bpm
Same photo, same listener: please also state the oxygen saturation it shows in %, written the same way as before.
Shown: 89 %
